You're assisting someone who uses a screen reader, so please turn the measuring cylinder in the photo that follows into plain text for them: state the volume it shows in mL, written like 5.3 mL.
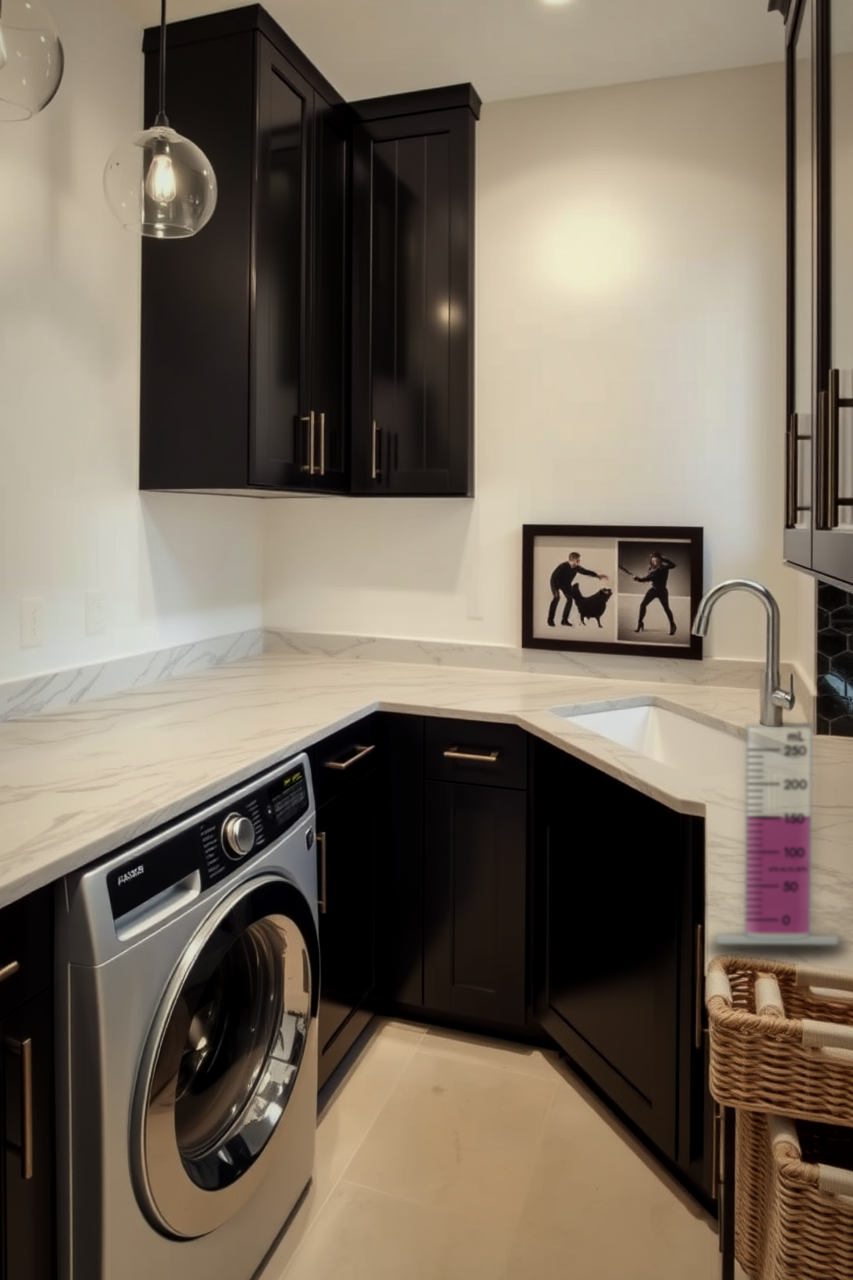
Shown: 150 mL
